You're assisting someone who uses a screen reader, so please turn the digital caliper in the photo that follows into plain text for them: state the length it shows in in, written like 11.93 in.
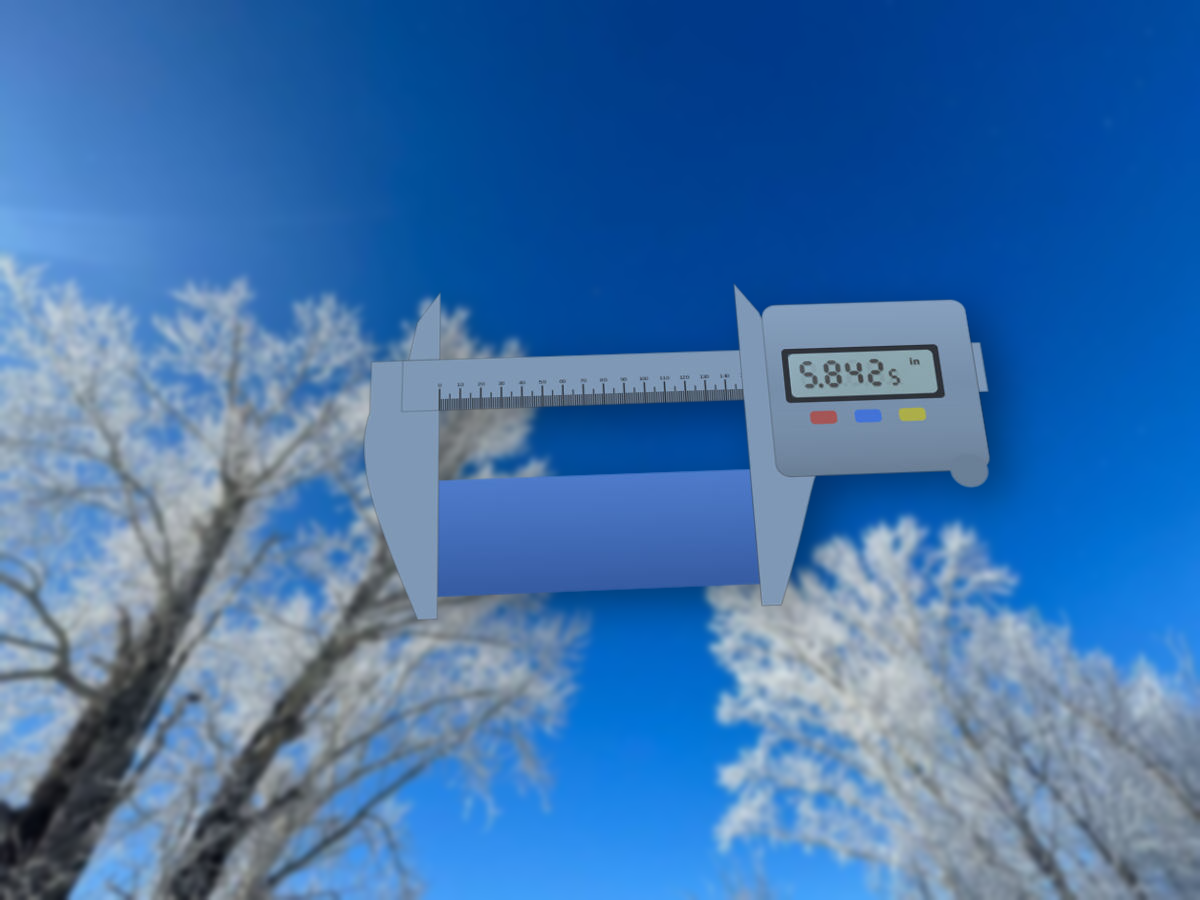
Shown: 5.8425 in
